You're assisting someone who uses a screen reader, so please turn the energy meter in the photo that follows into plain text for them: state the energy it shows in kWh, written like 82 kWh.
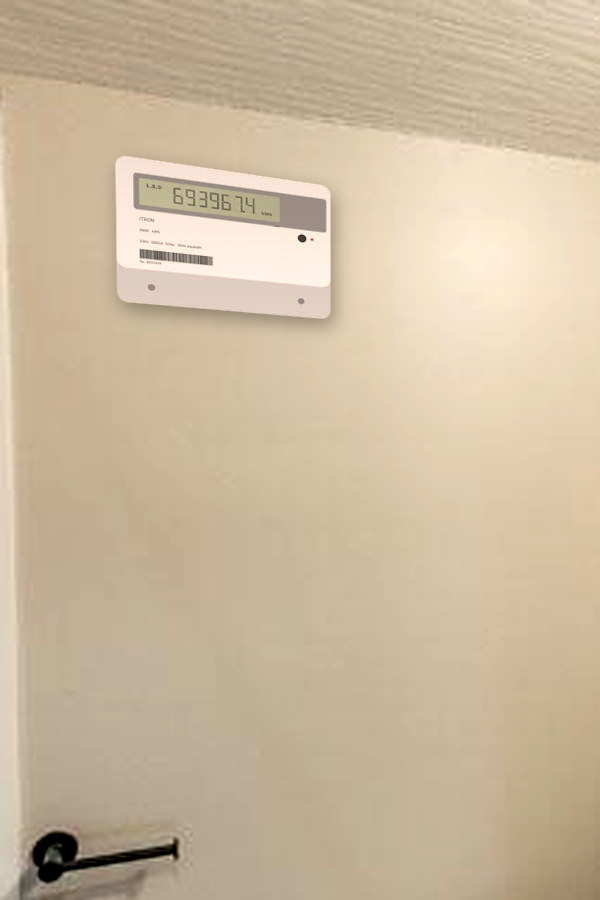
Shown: 693967.4 kWh
